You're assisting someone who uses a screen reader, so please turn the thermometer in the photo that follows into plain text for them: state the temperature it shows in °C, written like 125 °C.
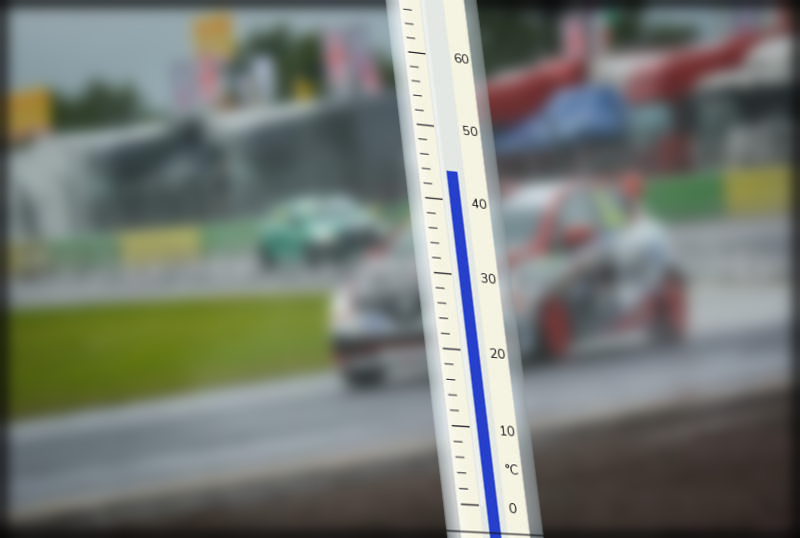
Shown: 44 °C
